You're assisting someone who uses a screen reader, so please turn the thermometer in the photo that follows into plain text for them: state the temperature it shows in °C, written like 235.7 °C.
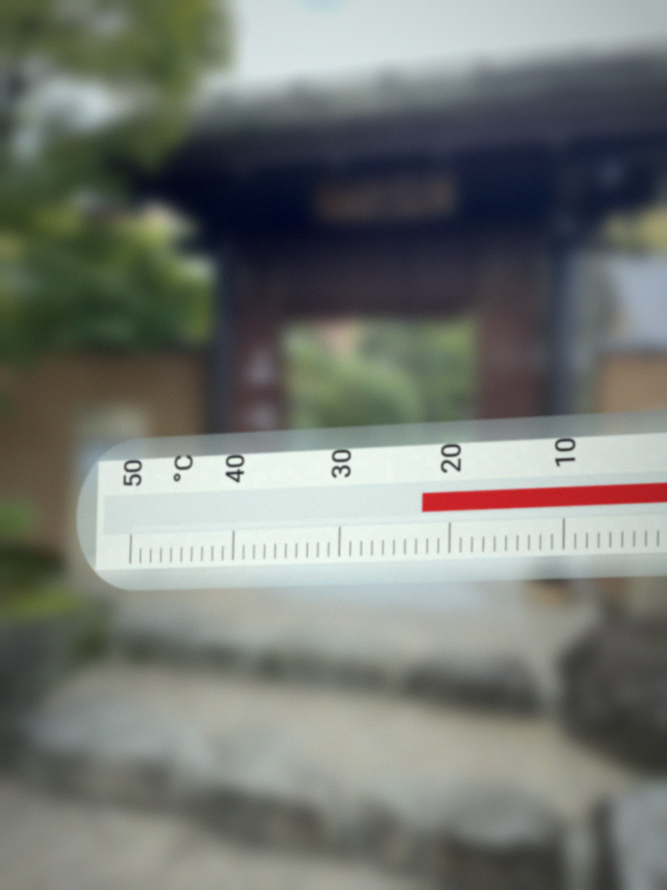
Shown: 22.5 °C
